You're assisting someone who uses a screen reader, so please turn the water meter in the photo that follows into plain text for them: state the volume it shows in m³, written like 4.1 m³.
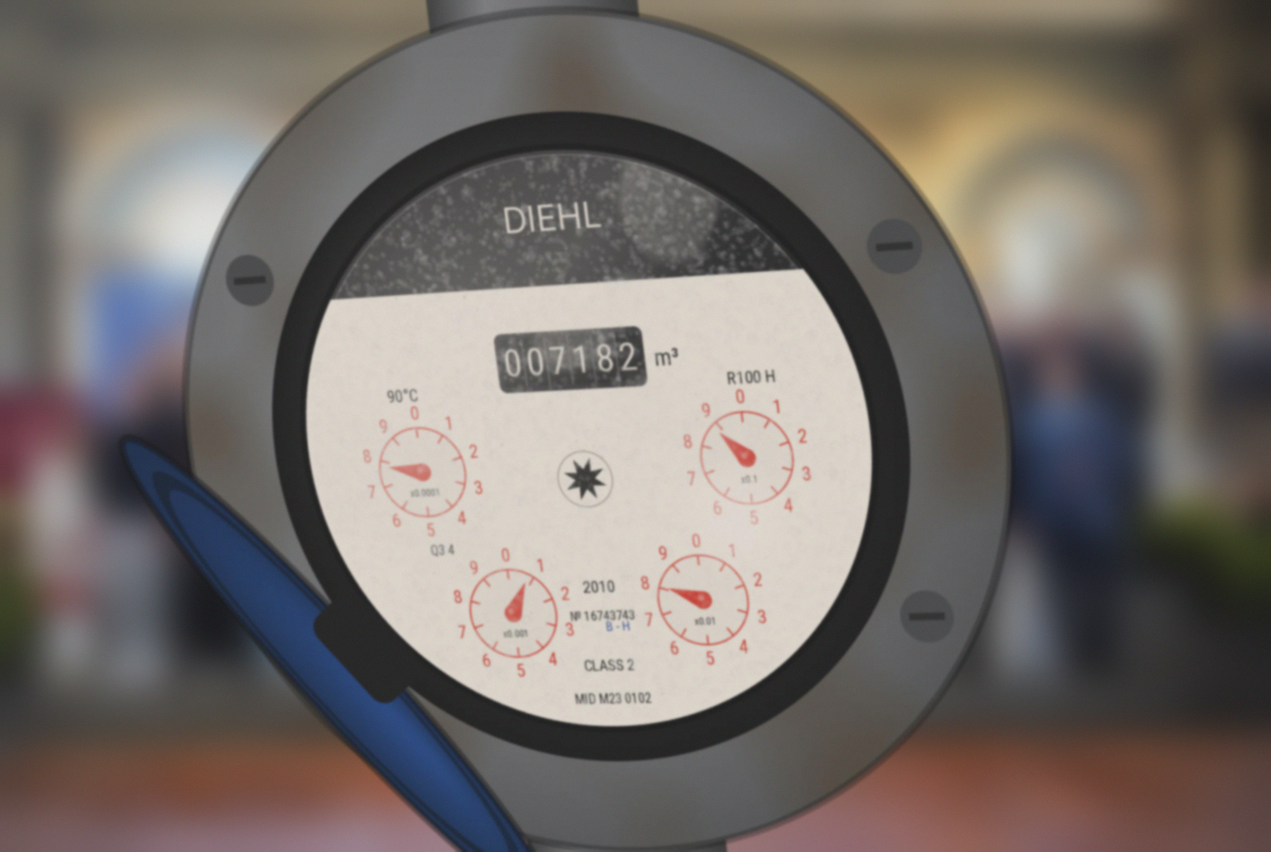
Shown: 7182.8807 m³
